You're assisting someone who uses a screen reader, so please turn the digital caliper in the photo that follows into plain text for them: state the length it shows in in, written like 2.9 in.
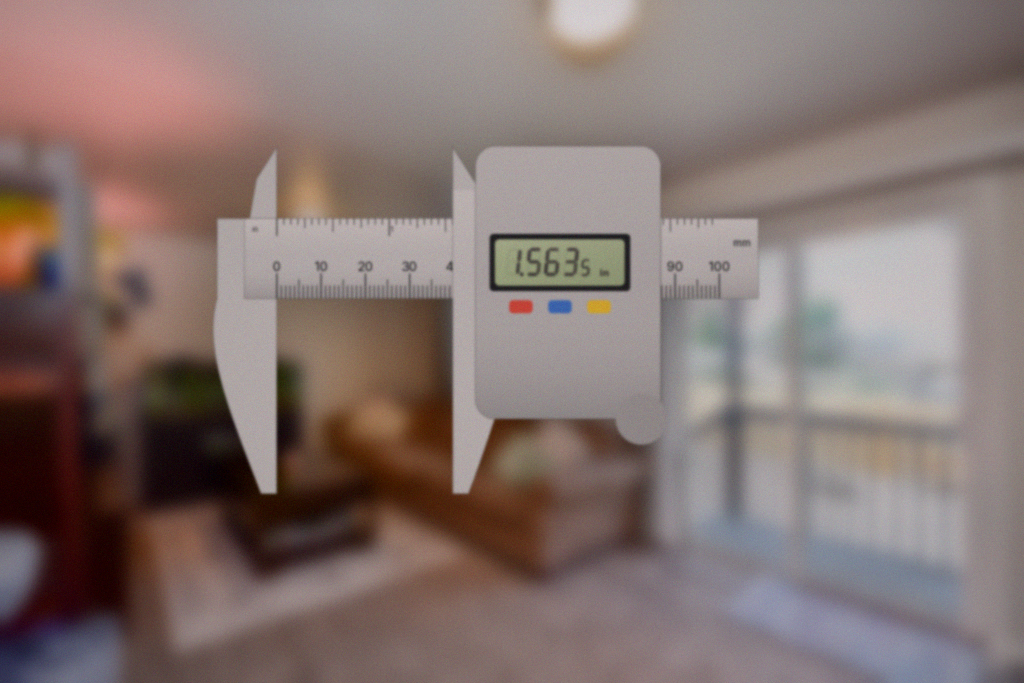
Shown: 1.5635 in
